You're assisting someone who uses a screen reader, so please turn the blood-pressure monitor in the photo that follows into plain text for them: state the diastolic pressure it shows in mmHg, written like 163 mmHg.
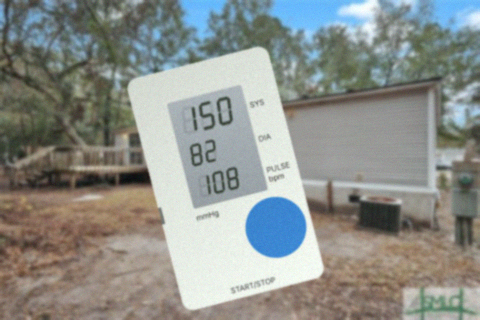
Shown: 82 mmHg
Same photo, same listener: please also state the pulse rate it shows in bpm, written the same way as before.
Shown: 108 bpm
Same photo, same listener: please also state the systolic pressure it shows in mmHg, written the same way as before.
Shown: 150 mmHg
